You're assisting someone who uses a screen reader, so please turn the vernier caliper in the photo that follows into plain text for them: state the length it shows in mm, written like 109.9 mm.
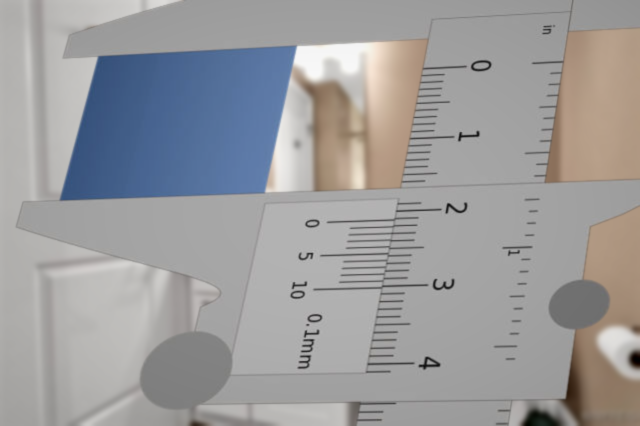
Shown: 21.2 mm
